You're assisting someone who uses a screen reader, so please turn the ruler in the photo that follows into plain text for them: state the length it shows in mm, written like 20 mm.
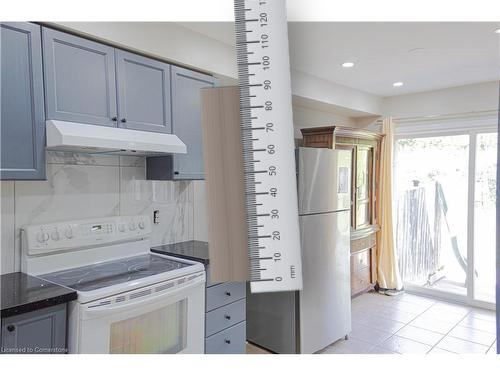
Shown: 90 mm
